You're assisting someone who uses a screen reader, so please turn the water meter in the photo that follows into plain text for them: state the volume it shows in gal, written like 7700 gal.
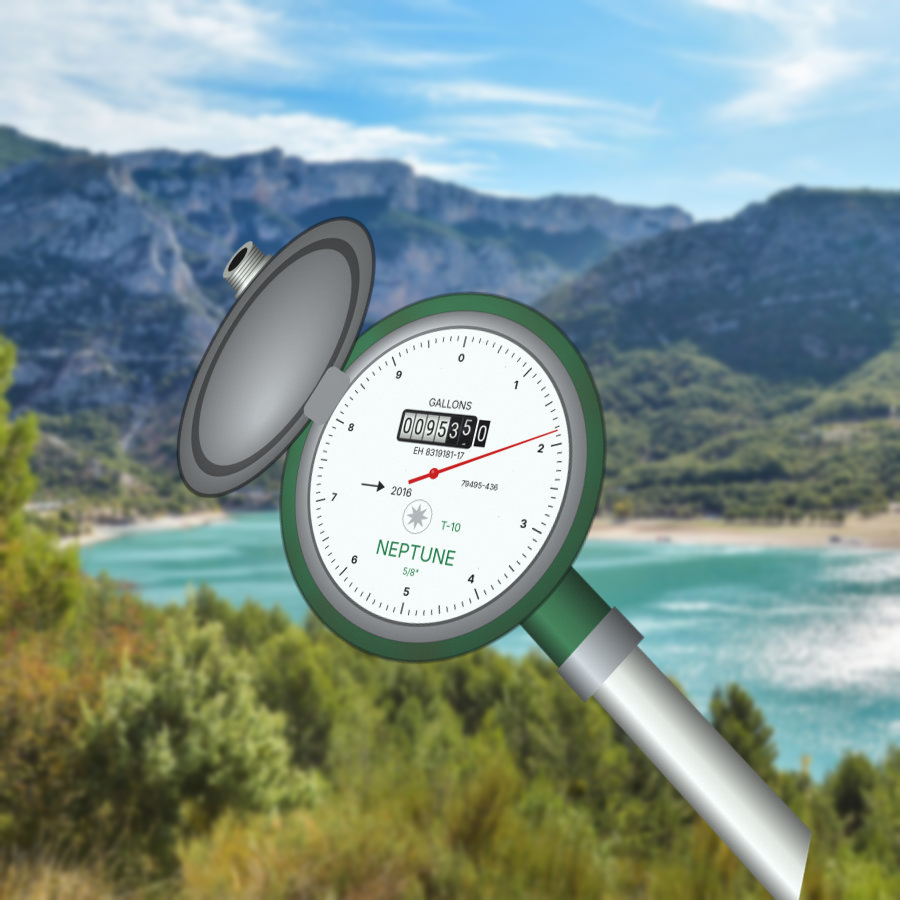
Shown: 95351.8 gal
